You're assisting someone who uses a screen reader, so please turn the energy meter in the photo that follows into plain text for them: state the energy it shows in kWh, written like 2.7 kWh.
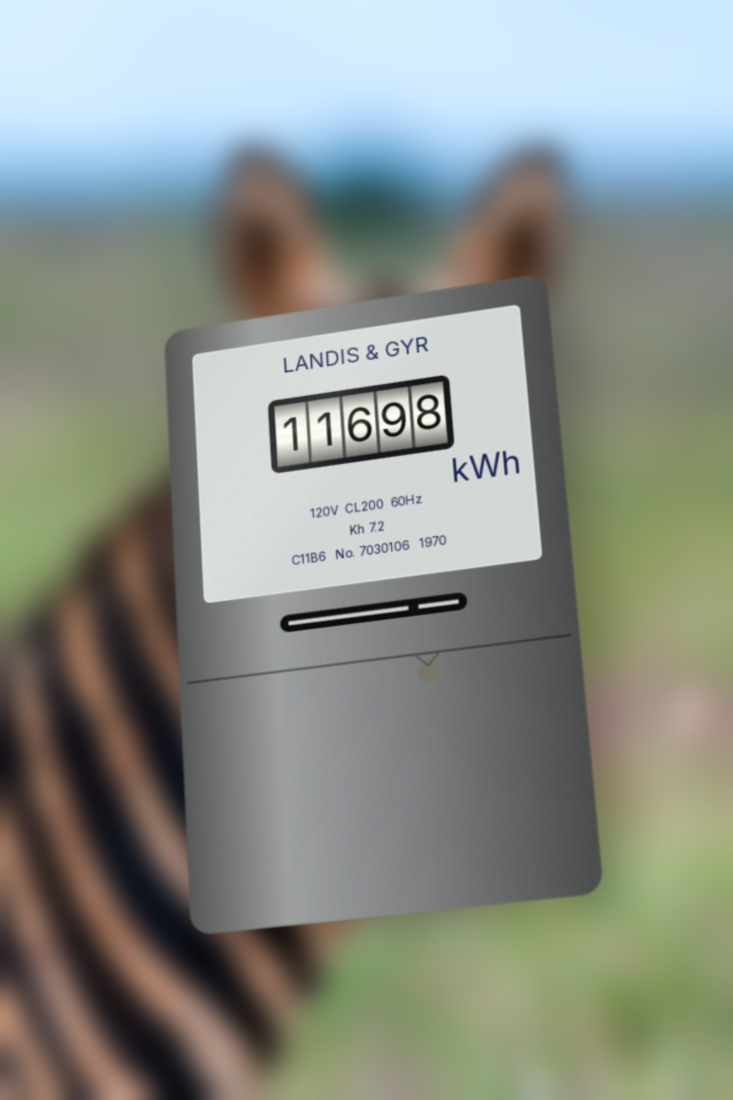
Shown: 11698 kWh
